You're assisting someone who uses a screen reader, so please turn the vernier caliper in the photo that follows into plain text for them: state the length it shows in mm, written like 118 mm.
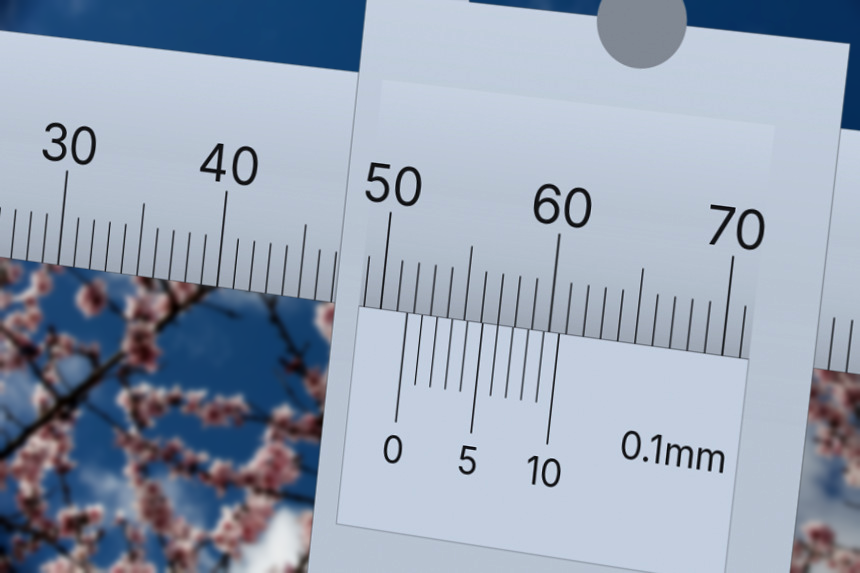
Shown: 51.6 mm
